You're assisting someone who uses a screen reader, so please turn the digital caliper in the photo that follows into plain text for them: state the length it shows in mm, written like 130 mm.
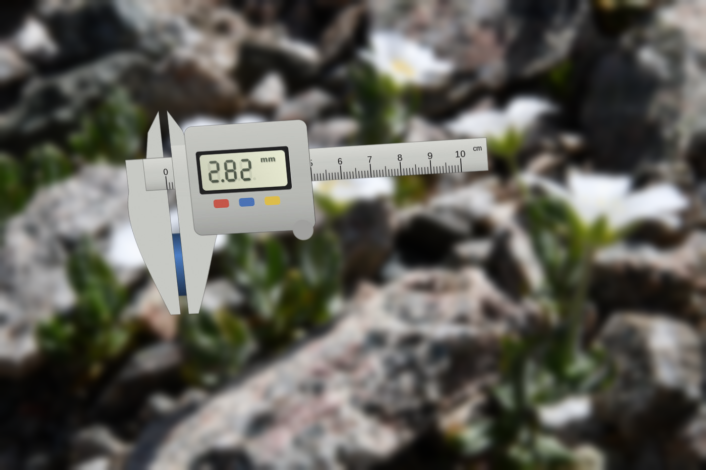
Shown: 2.82 mm
